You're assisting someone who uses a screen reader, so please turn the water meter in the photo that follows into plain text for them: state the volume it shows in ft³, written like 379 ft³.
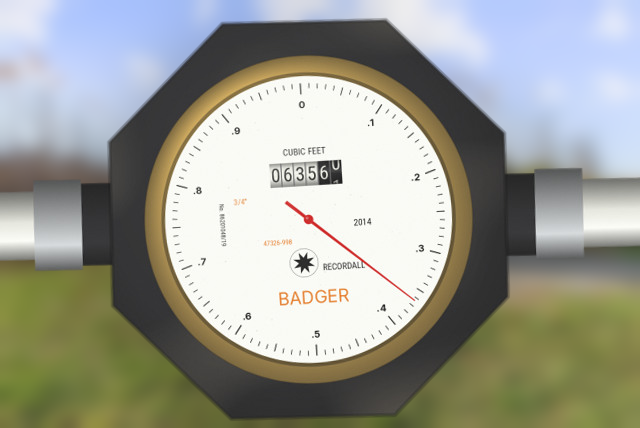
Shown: 63560.36 ft³
